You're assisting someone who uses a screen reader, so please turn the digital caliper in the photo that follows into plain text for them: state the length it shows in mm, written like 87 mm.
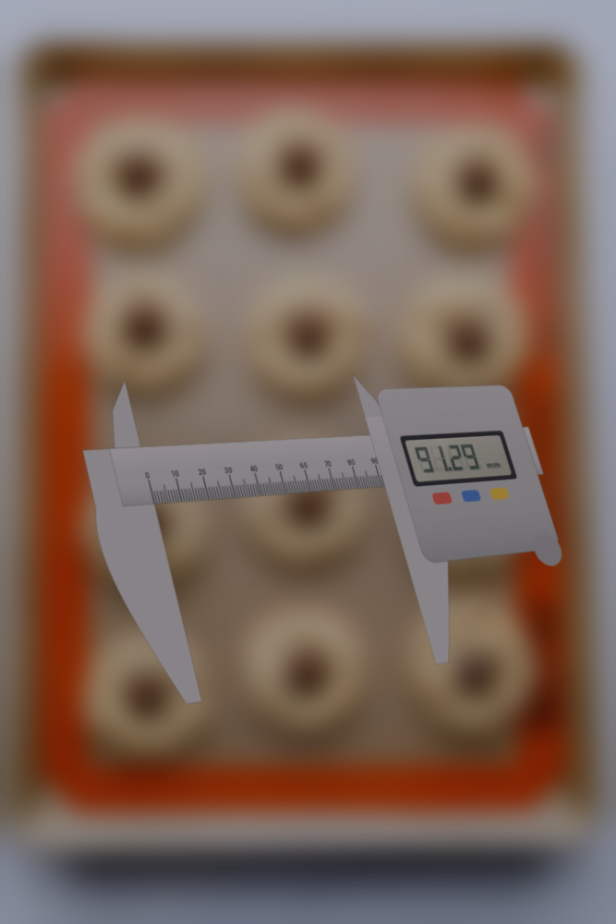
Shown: 91.29 mm
